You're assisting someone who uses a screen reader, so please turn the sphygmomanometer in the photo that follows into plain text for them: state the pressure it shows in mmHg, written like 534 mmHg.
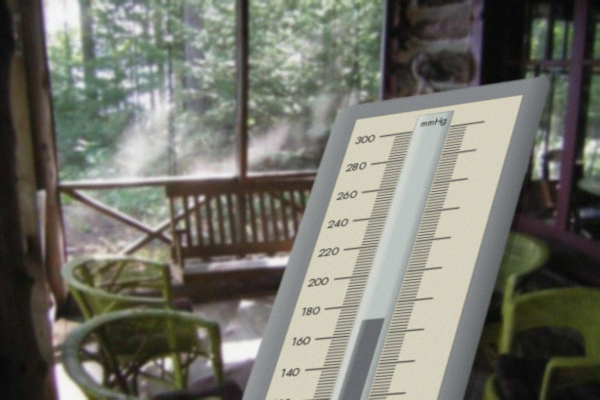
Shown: 170 mmHg
